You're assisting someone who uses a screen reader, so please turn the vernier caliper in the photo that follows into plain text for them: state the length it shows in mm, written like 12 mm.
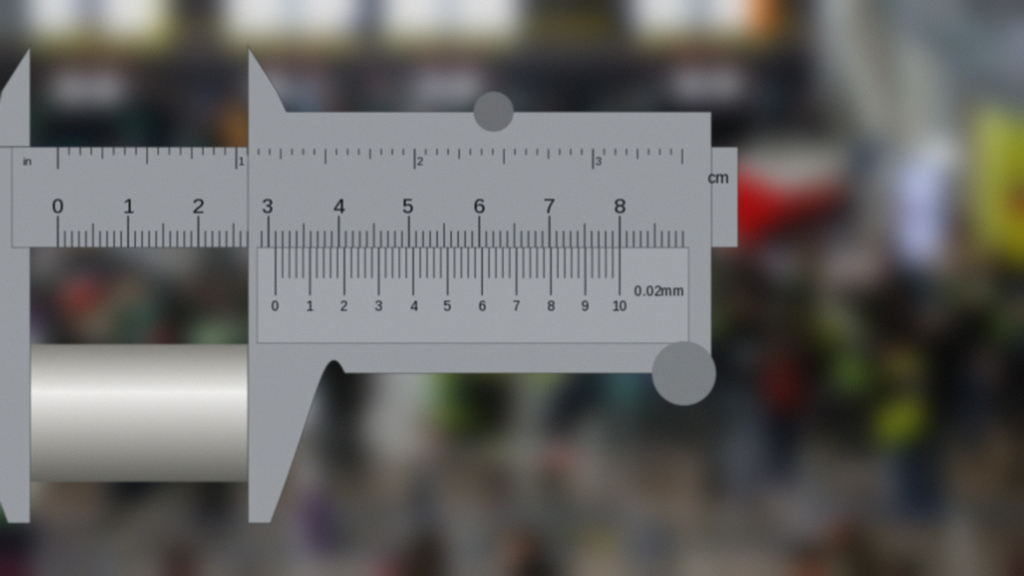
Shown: 31.0 mm
